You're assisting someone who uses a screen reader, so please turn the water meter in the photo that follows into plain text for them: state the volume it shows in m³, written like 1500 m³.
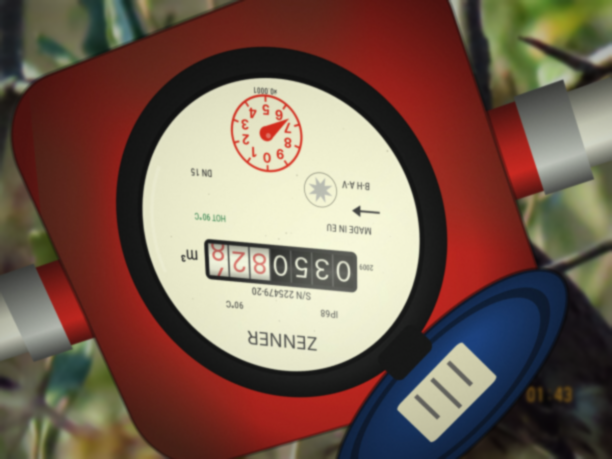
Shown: 350.8276 m³
